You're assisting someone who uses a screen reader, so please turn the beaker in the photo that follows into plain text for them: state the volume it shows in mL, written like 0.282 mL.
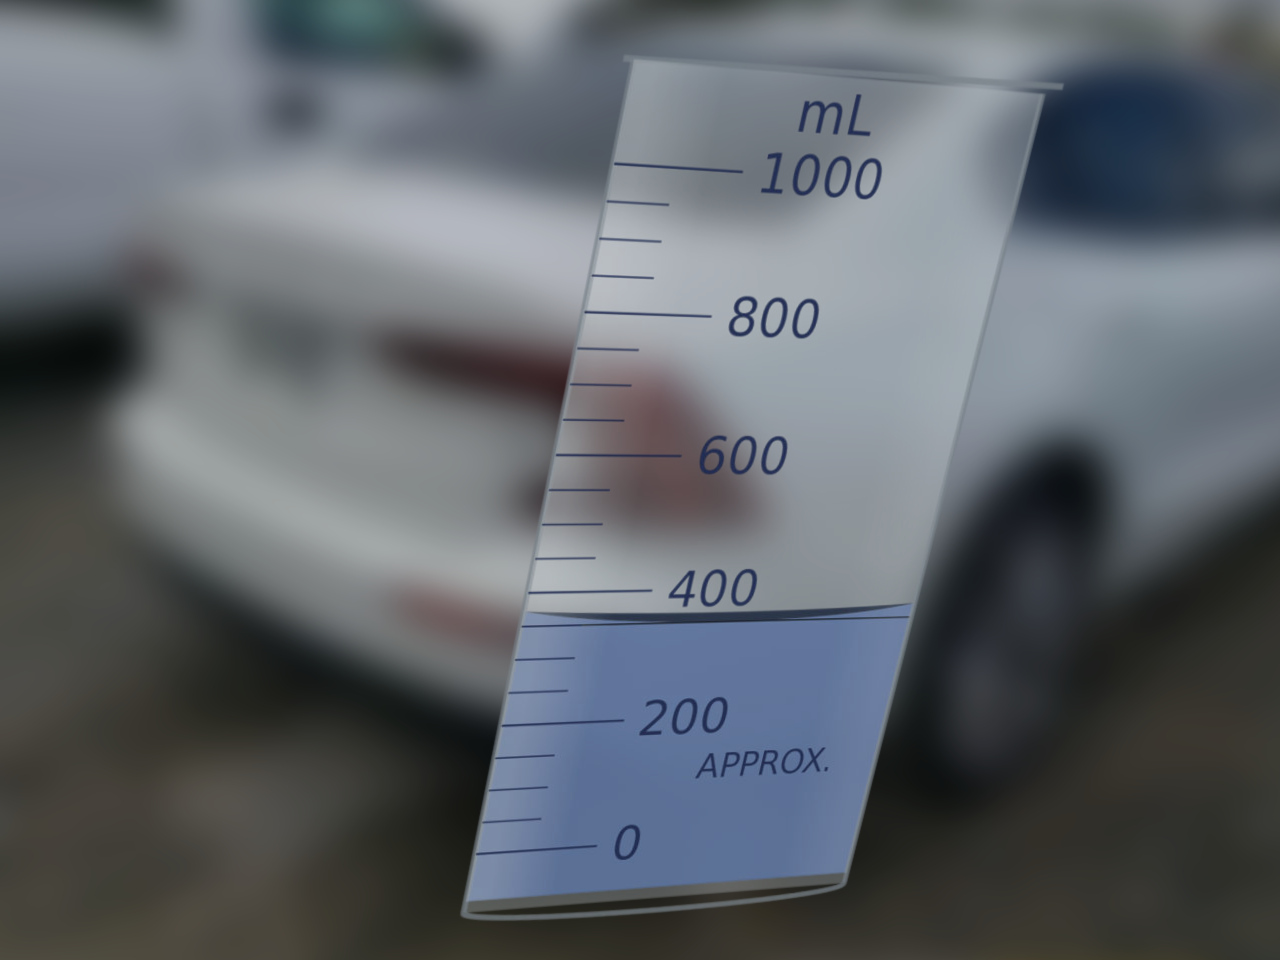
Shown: 350 mL
